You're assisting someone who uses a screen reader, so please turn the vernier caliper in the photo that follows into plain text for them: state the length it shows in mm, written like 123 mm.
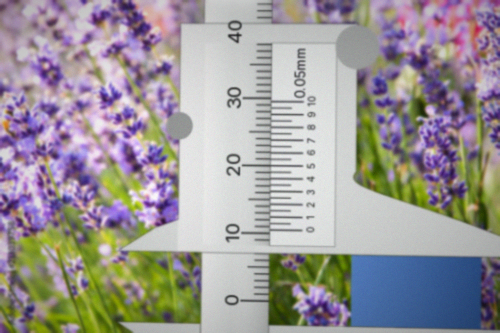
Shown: 10.5 mm
